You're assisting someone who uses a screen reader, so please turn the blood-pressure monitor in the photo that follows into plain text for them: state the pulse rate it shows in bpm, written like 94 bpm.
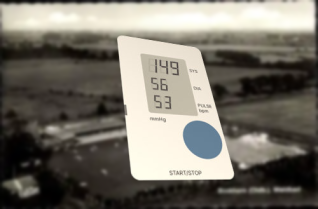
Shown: 53 bpm
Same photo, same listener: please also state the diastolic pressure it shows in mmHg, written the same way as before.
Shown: 56 mmHg
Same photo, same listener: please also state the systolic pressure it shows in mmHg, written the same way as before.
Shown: 149 mmHg
